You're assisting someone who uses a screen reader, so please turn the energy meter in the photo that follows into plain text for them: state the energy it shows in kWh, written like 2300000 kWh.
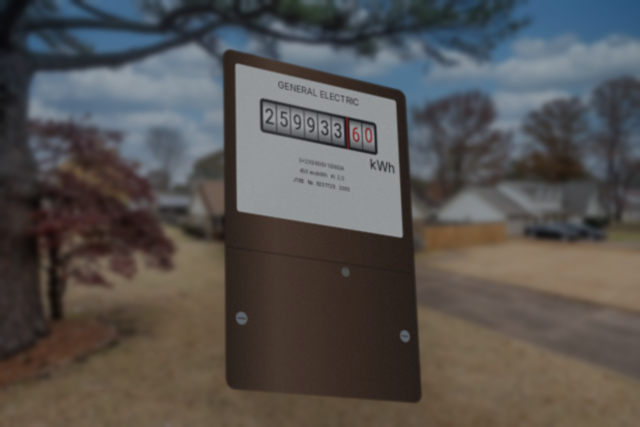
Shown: 259933.60 kWh
